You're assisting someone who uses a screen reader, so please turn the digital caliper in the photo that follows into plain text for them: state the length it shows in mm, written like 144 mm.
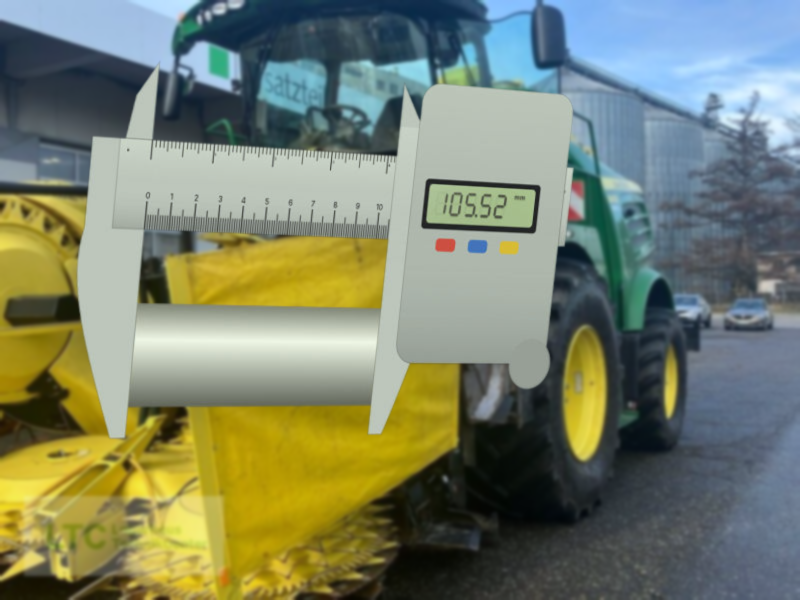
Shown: 105.52 mm
